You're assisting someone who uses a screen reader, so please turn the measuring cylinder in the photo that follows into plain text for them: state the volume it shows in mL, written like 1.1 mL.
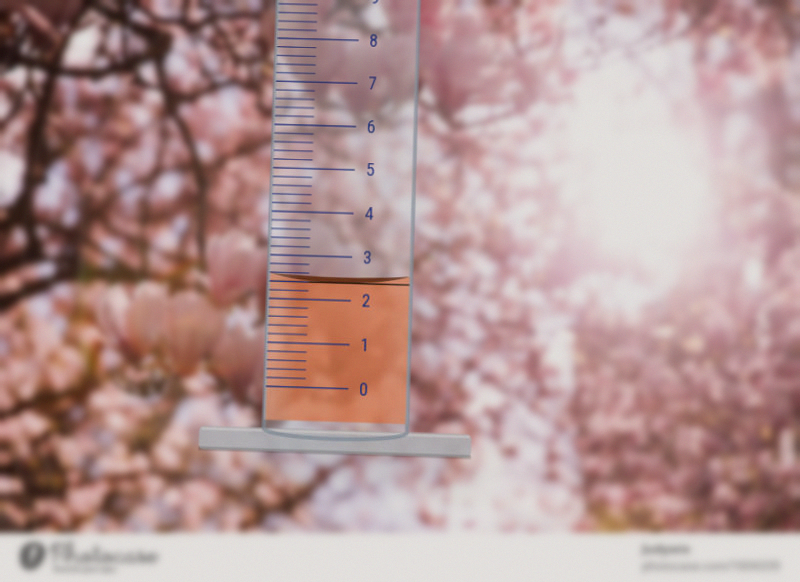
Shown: 2.4 mL
